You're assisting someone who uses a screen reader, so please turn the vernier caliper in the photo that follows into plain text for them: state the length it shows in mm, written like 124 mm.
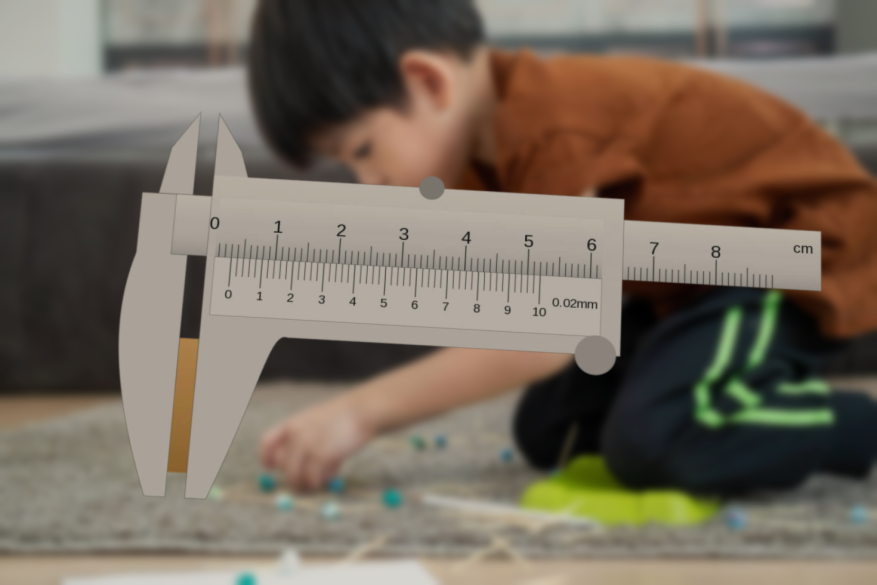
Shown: 3.0 mm
